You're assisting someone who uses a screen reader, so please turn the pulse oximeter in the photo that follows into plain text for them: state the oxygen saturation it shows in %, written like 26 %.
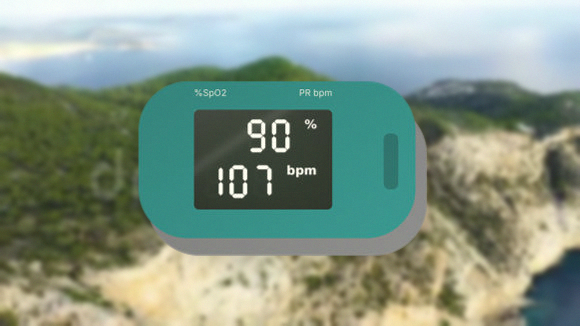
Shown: 90 %
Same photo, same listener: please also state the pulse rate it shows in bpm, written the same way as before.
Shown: 107 bpm
